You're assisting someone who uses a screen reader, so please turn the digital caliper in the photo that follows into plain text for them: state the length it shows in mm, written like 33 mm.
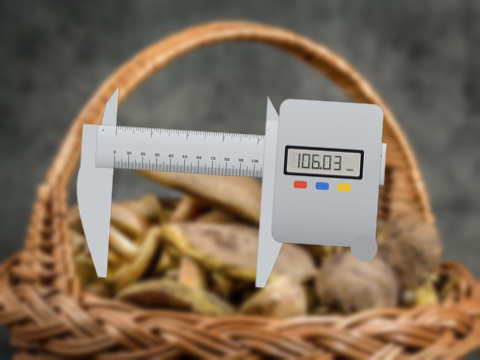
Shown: 106.03 mm
